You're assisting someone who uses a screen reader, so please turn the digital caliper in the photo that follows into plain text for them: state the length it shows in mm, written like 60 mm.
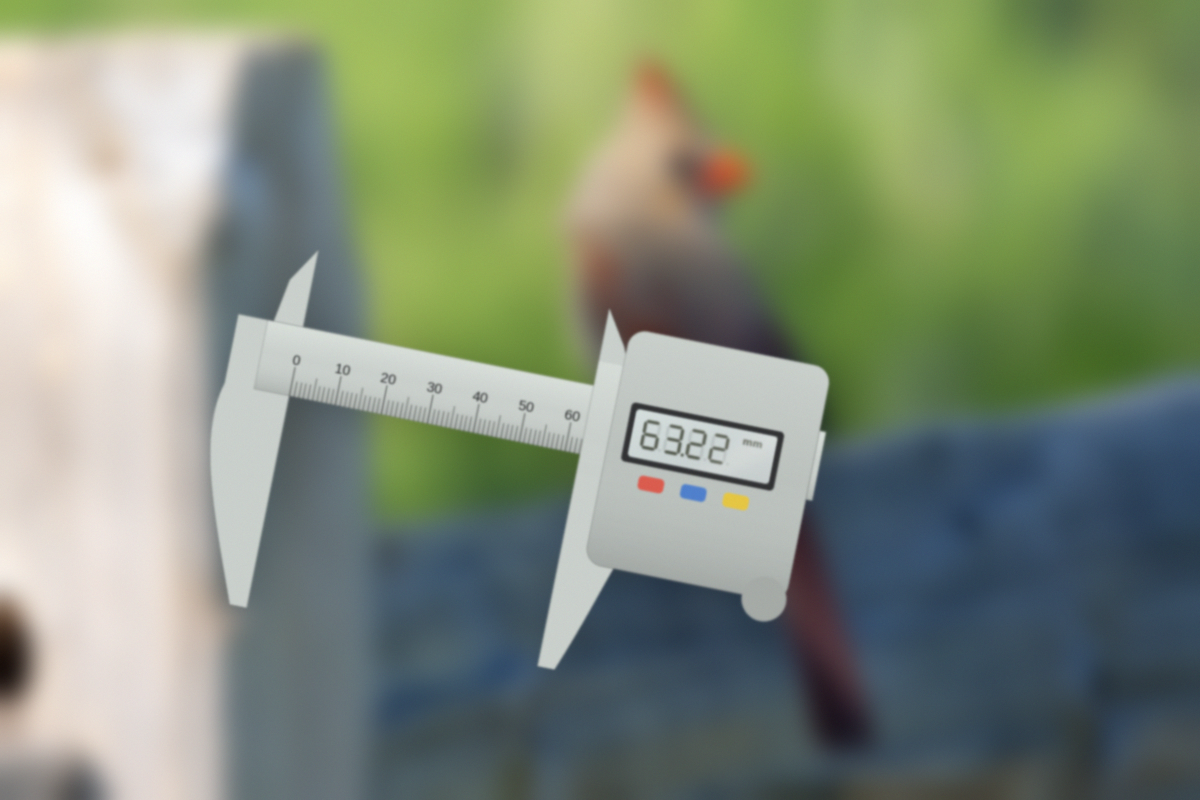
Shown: 63.22 mm
